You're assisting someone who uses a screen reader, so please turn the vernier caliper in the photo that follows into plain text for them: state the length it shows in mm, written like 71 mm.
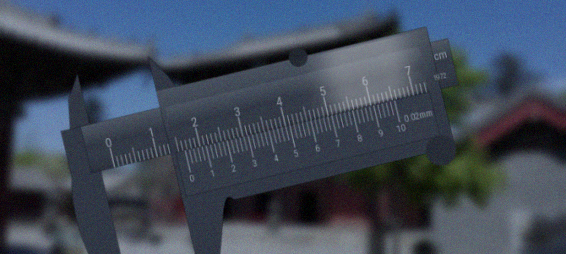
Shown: 16.5 mm
